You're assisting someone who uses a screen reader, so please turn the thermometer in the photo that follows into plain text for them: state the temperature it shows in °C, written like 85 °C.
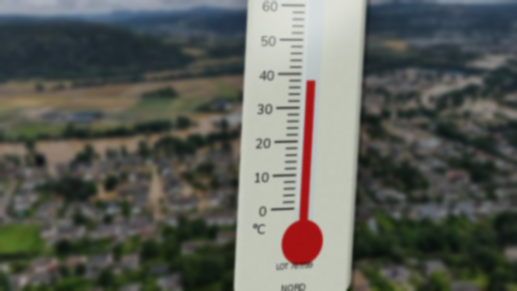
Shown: 38 °C
